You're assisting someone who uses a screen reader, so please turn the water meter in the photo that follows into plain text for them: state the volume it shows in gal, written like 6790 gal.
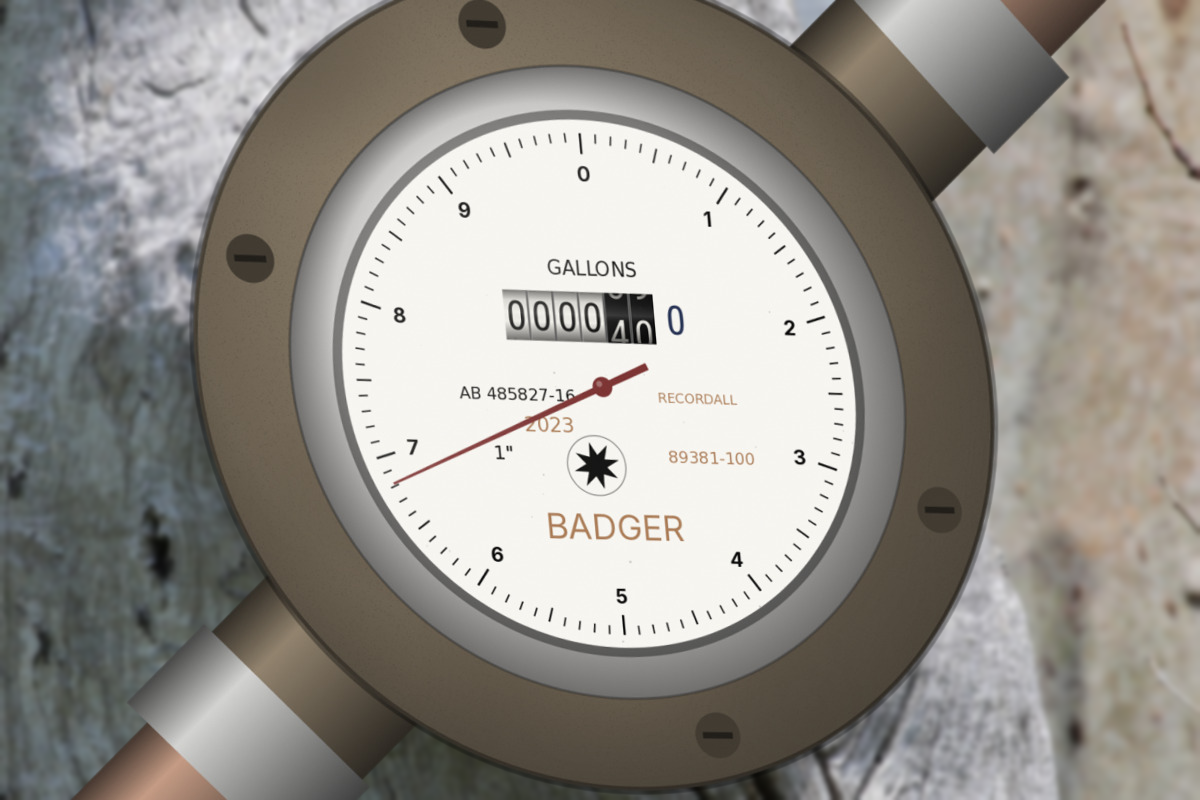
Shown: 396.8 gal
